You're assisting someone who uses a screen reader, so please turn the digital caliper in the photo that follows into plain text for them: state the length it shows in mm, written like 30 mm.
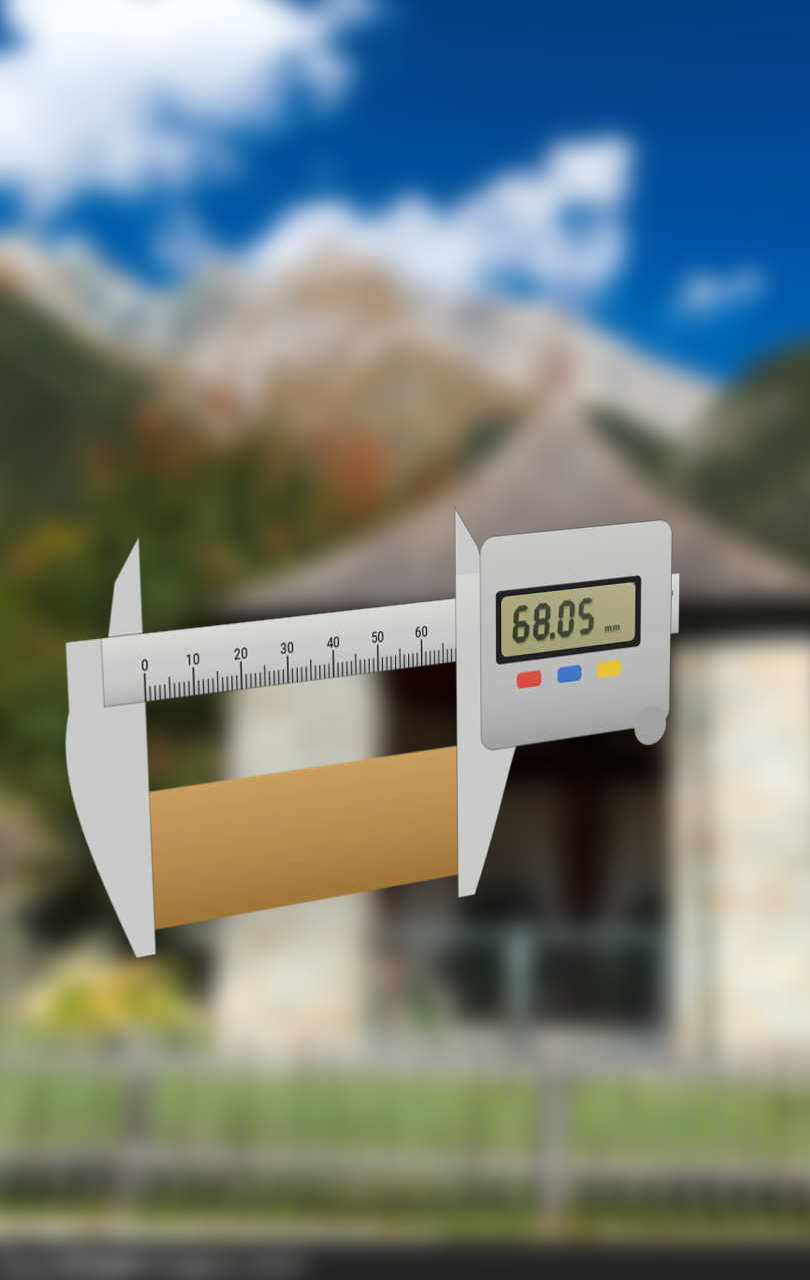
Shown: 68.05 mm
